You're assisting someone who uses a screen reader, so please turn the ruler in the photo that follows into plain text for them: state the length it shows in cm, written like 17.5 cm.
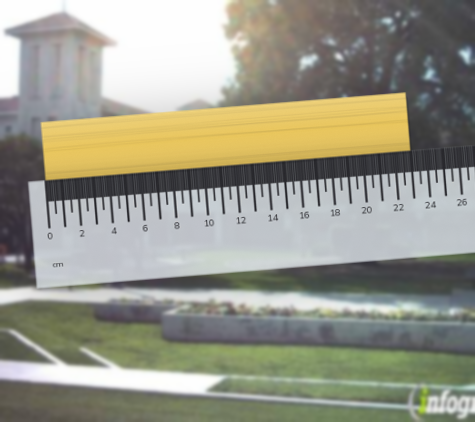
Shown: 23 cm
